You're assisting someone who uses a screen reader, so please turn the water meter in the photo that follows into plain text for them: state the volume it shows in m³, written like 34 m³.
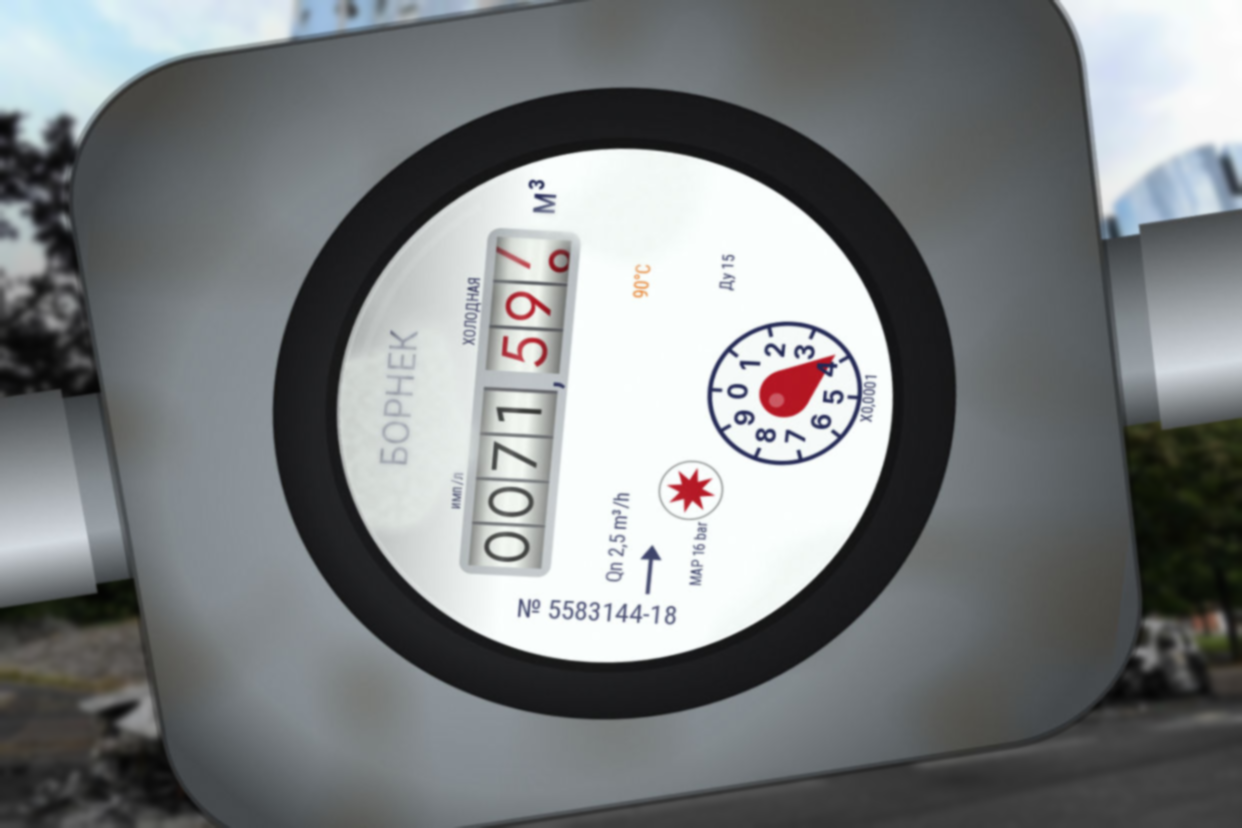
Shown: 71.5973 m³
